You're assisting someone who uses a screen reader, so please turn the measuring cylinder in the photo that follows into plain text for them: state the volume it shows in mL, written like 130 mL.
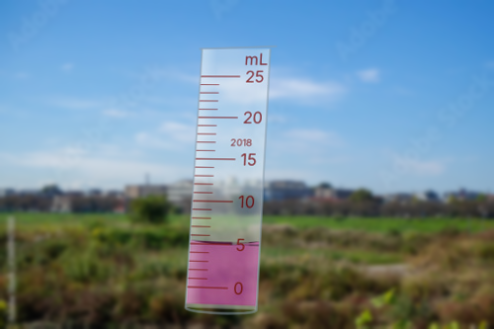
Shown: 5 mL
